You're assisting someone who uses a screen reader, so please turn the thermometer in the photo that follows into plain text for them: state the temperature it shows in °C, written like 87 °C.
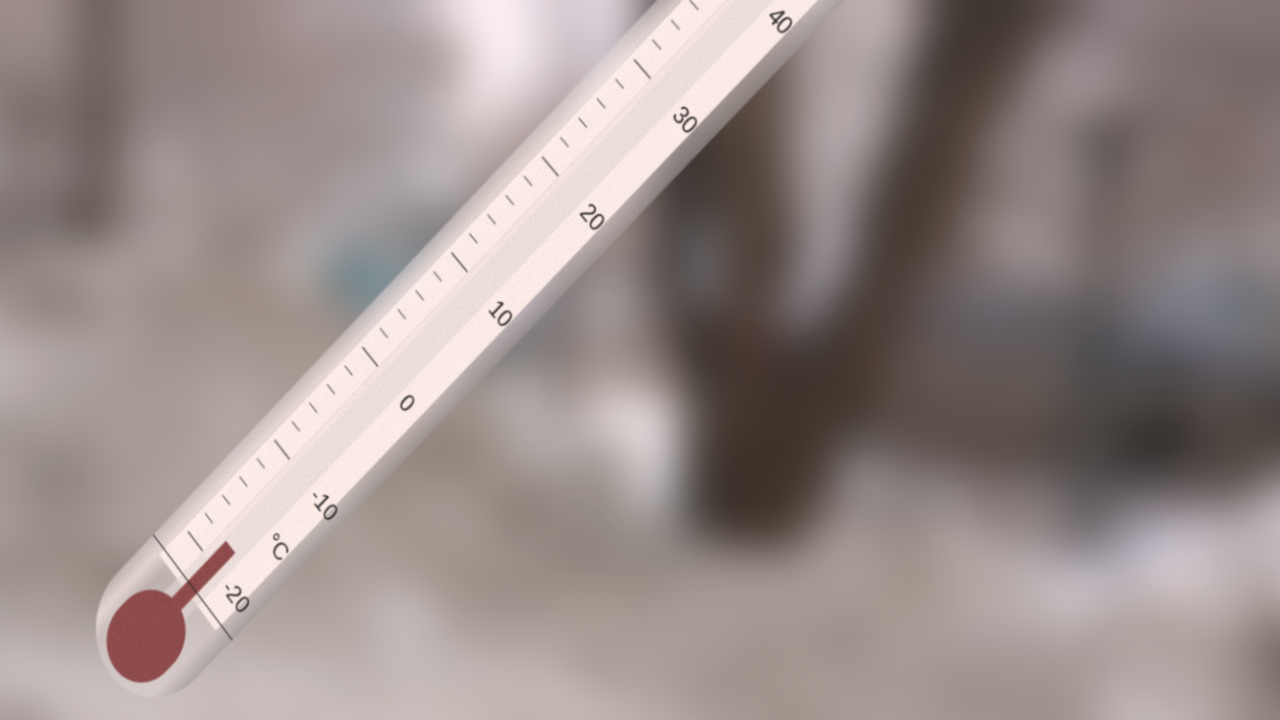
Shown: -18 °C
